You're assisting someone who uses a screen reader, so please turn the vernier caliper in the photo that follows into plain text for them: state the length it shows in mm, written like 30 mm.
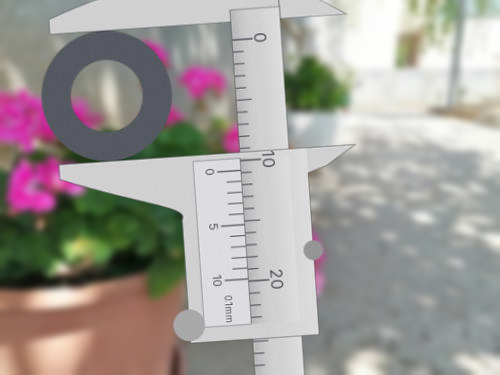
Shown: 10.8 mm
